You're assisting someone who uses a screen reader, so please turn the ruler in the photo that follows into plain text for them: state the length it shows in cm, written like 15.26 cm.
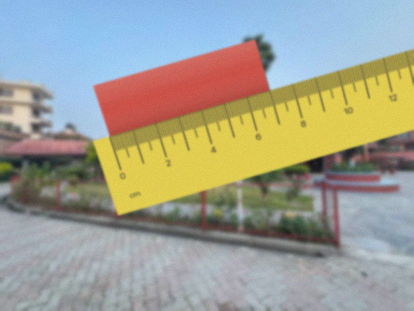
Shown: 7 cm
